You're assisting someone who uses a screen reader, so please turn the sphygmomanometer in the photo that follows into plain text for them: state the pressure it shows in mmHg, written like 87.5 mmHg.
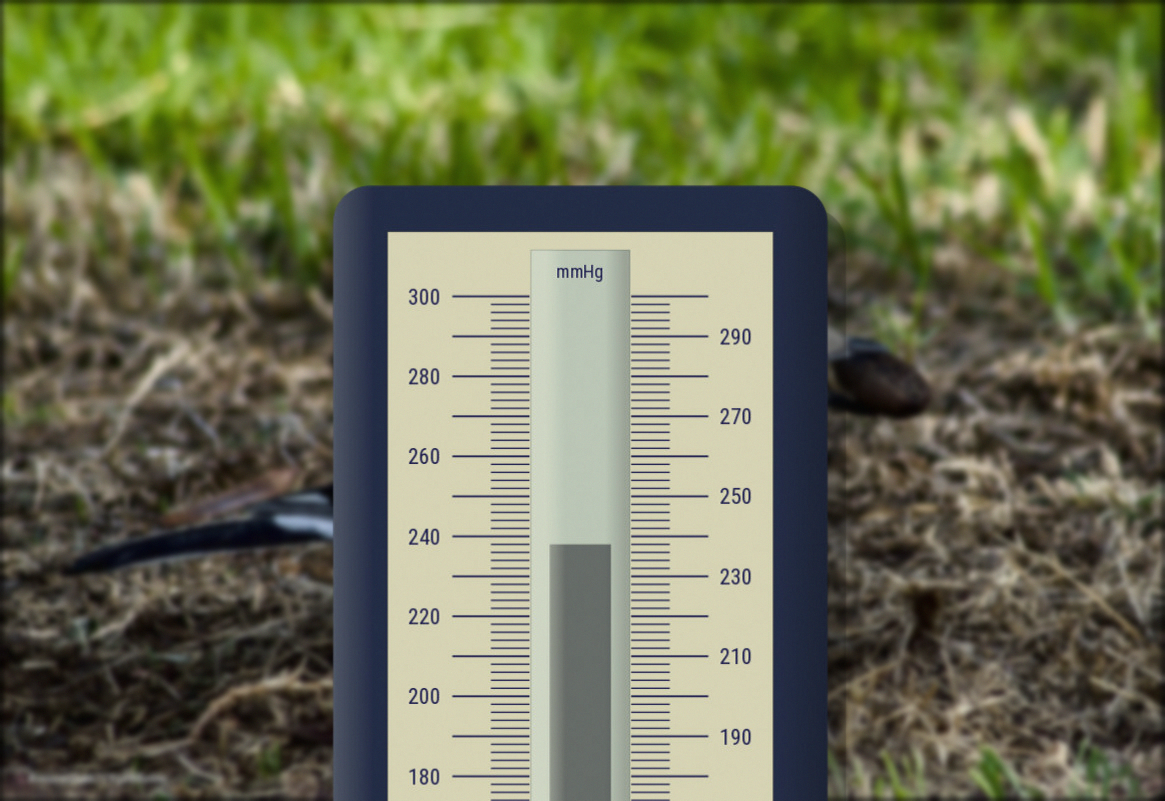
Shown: 238 mmHg
